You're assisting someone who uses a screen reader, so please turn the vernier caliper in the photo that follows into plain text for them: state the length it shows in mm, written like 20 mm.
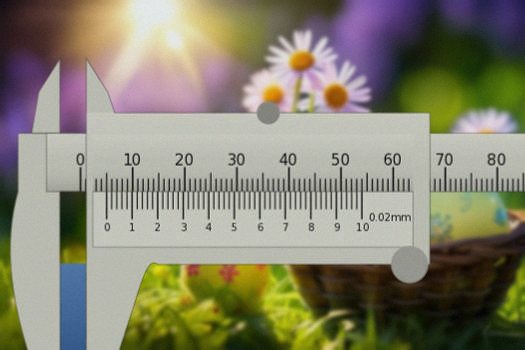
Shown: 5.0 mm
